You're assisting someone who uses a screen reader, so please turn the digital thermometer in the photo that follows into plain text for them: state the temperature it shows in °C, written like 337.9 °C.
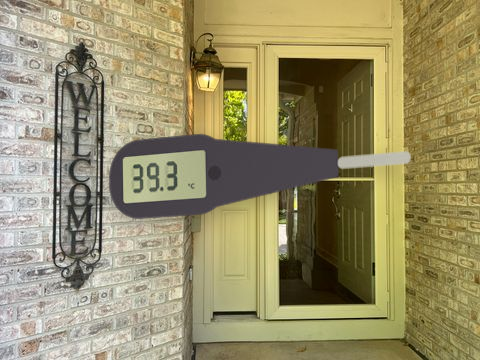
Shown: 39.3 °C
